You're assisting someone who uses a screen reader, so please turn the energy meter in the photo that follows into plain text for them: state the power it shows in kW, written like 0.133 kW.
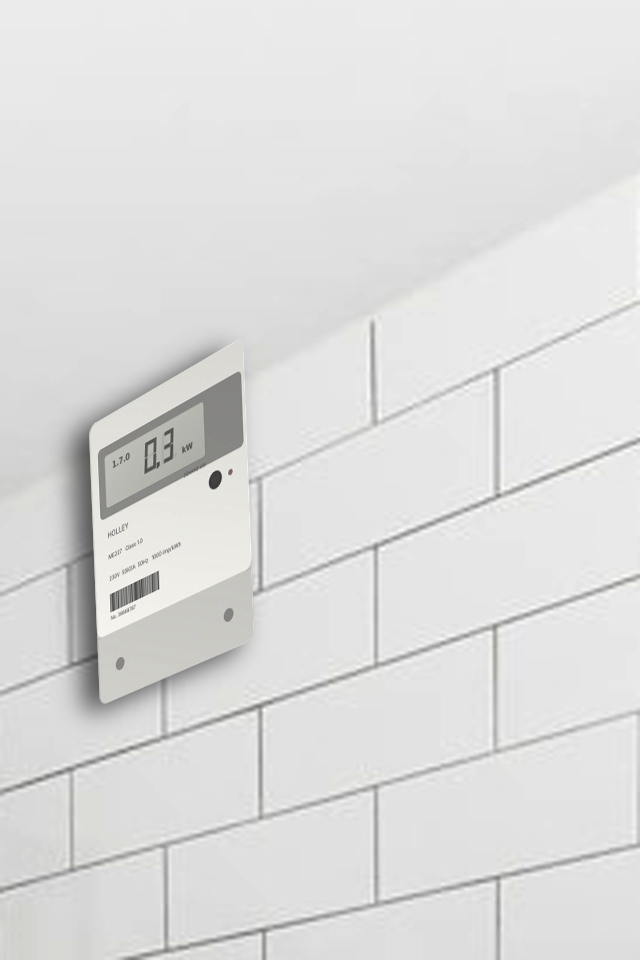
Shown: 0.3 kW
